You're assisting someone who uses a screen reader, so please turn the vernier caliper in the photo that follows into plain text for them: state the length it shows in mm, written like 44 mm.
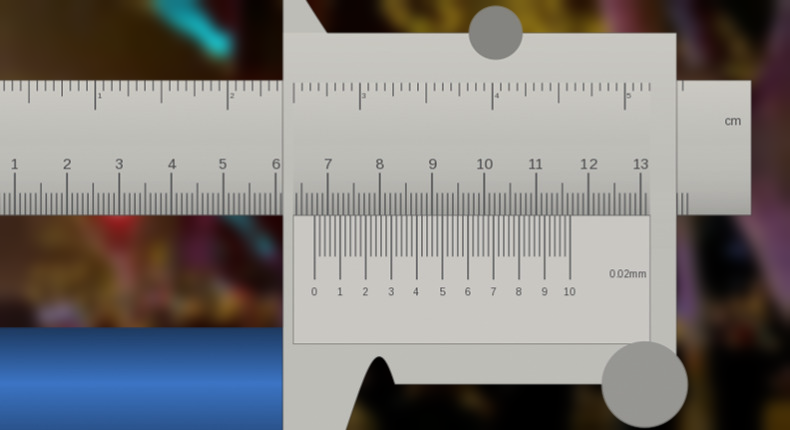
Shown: 67.5 mm
